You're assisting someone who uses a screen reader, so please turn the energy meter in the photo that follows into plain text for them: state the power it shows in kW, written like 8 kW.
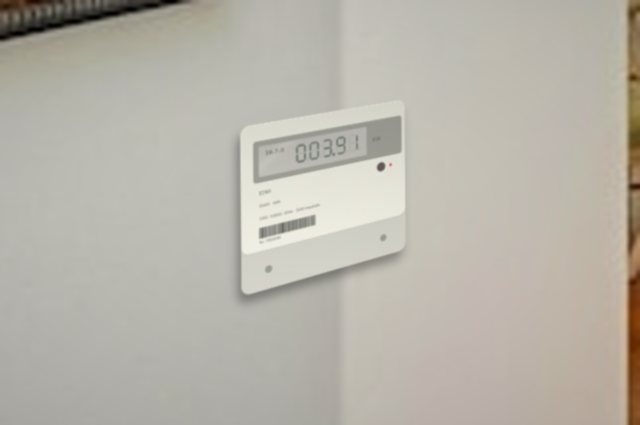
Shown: 3.91 kW
